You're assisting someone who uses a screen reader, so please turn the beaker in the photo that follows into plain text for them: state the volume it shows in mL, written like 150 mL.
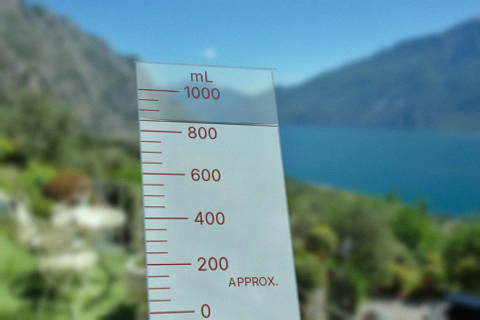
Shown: 850 mL
